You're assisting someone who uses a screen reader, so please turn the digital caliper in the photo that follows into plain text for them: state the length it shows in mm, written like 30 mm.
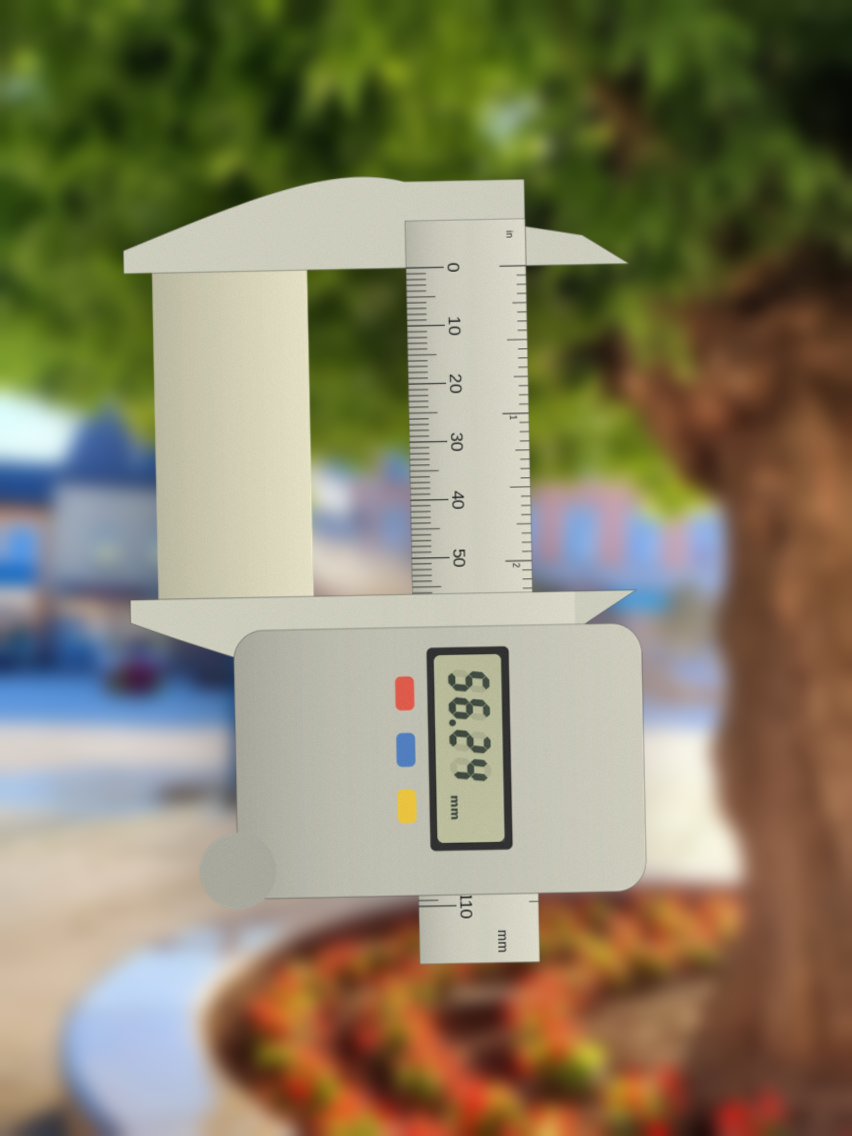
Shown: 56.24 mm
